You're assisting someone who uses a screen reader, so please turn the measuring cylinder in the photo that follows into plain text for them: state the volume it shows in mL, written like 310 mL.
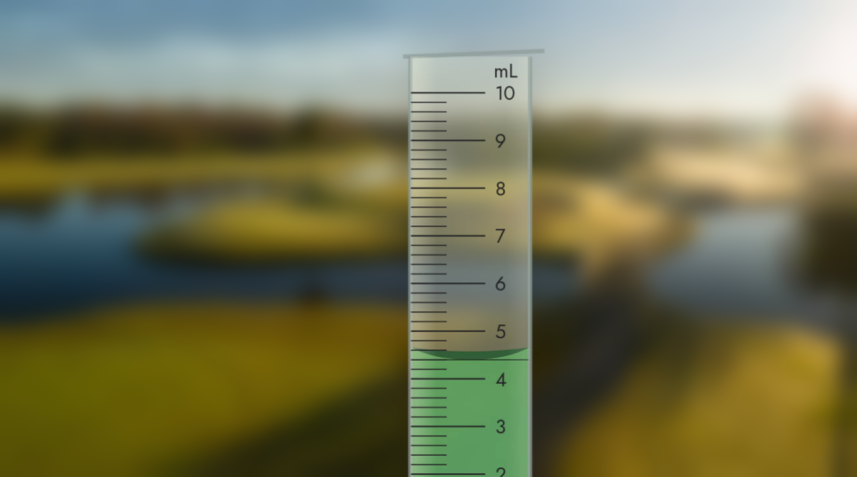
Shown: 4.4 mL
